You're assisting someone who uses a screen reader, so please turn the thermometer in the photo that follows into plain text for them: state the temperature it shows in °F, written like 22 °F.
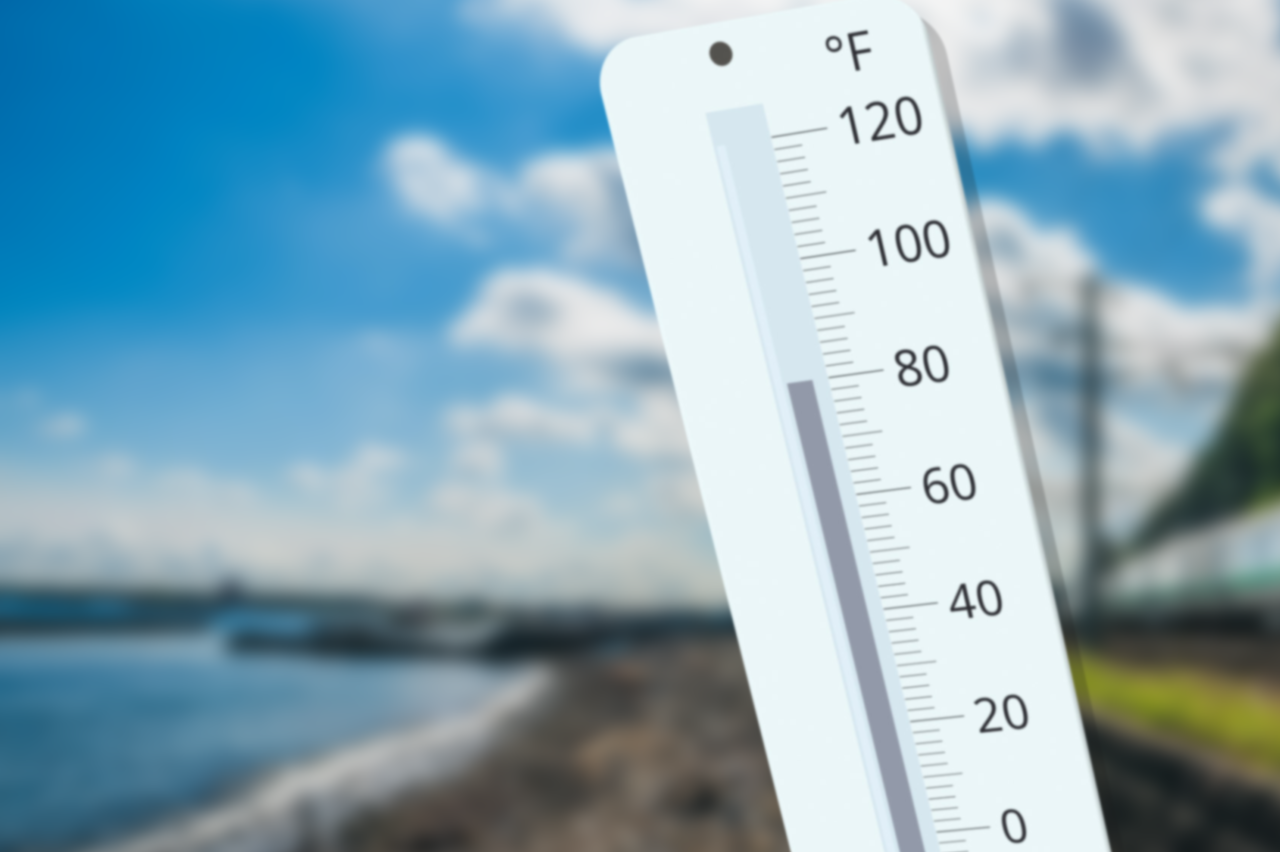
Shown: 80 °F
